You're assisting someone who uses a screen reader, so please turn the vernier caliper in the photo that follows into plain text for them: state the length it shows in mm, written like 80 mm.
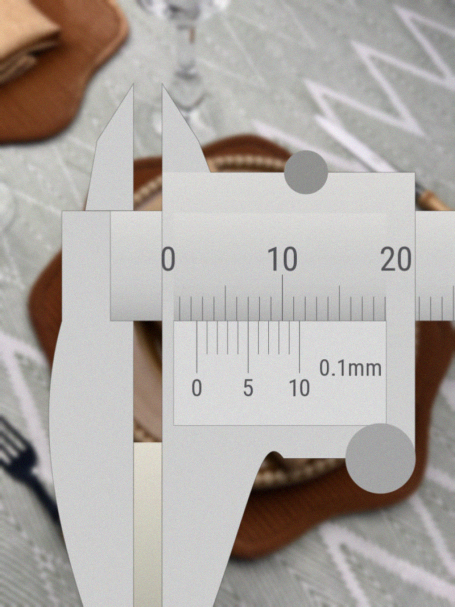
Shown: 2.5 mm
